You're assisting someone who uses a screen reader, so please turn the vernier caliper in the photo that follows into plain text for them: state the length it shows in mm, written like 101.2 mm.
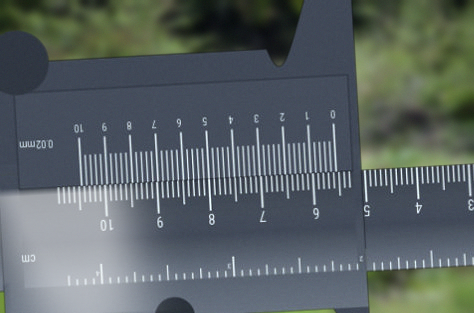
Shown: 55.5 mm
